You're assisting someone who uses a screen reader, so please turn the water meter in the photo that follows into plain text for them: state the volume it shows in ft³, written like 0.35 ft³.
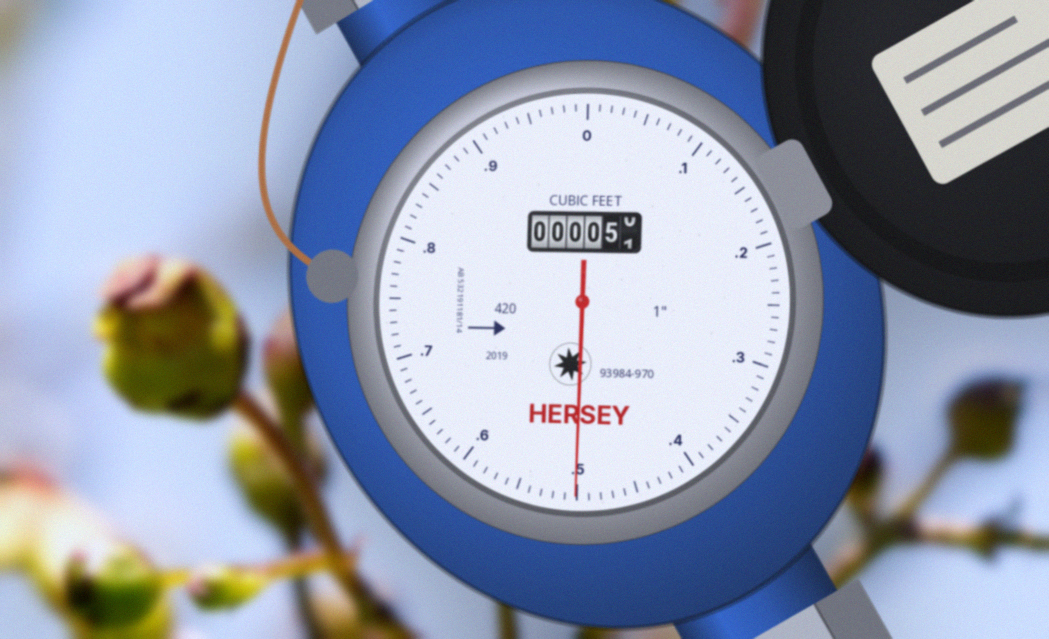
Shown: 50.50 ft³
